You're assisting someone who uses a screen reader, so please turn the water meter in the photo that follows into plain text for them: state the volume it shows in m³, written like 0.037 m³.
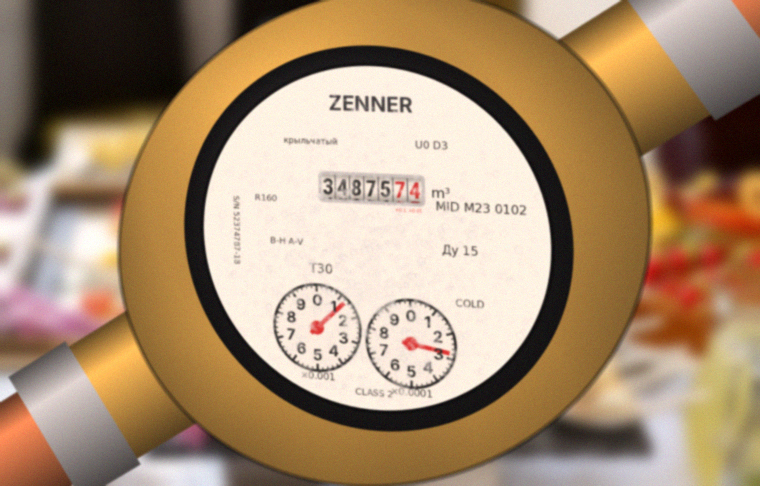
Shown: 34875.7412 m³
